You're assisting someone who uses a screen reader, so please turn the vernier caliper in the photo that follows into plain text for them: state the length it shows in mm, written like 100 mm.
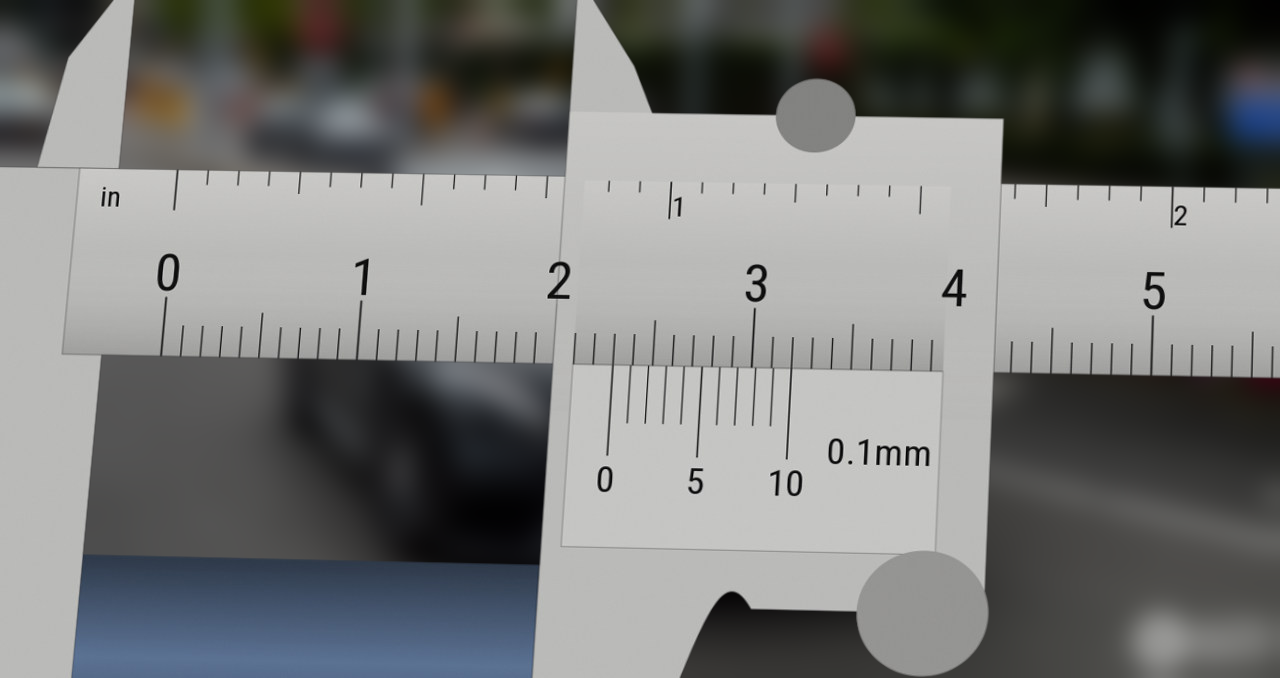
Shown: 23.0 mm
